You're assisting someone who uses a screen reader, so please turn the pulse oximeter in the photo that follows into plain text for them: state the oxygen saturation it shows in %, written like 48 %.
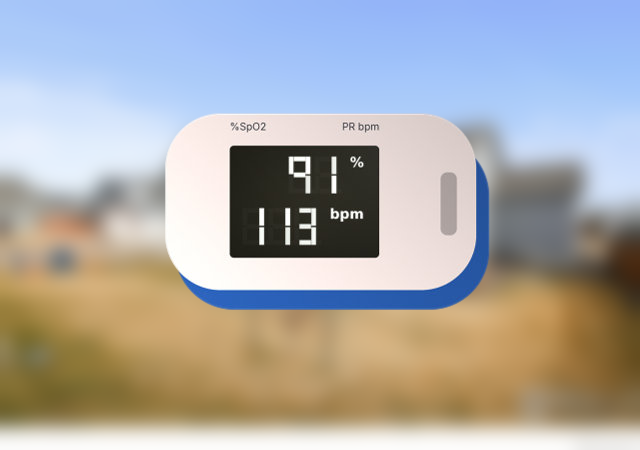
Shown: 91 %
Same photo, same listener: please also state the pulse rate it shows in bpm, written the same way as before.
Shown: 113 bpm
